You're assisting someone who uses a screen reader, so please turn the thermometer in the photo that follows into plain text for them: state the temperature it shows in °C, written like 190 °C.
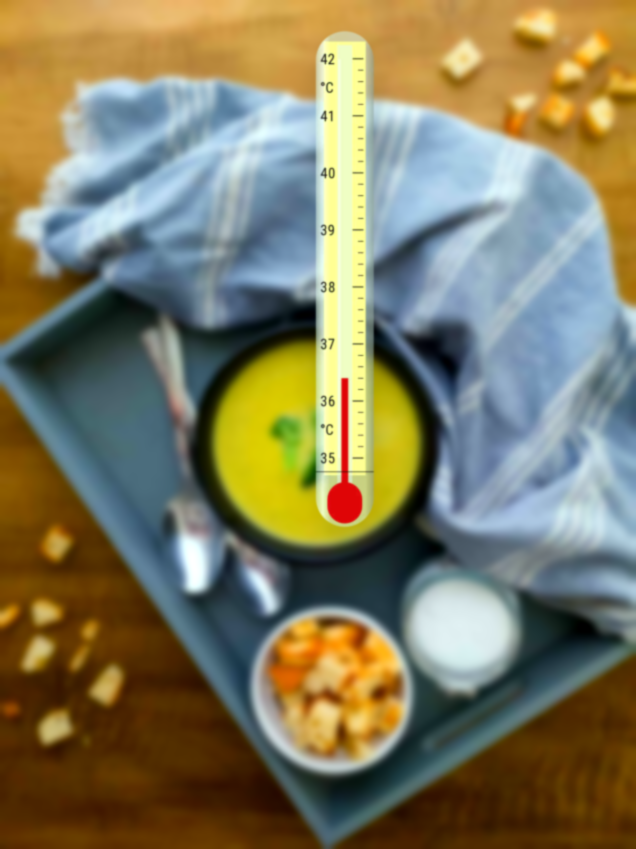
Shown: 36.4 °C
